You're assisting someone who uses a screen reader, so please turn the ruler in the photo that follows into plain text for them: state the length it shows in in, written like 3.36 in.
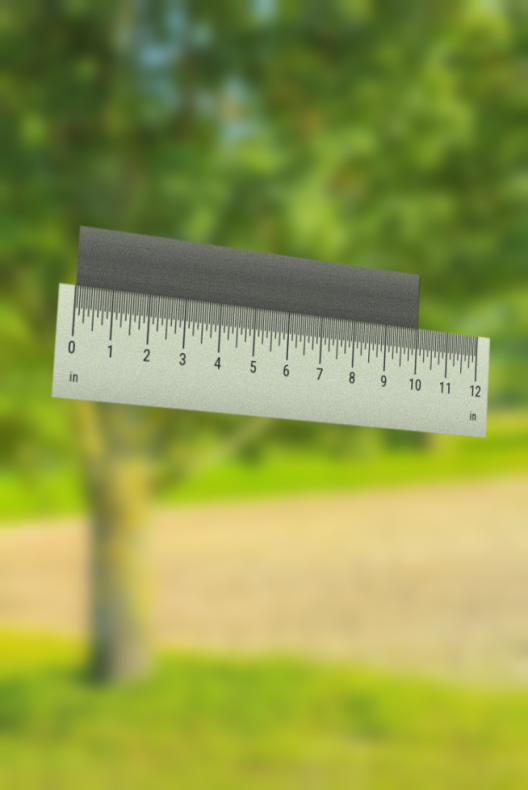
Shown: 10 in
